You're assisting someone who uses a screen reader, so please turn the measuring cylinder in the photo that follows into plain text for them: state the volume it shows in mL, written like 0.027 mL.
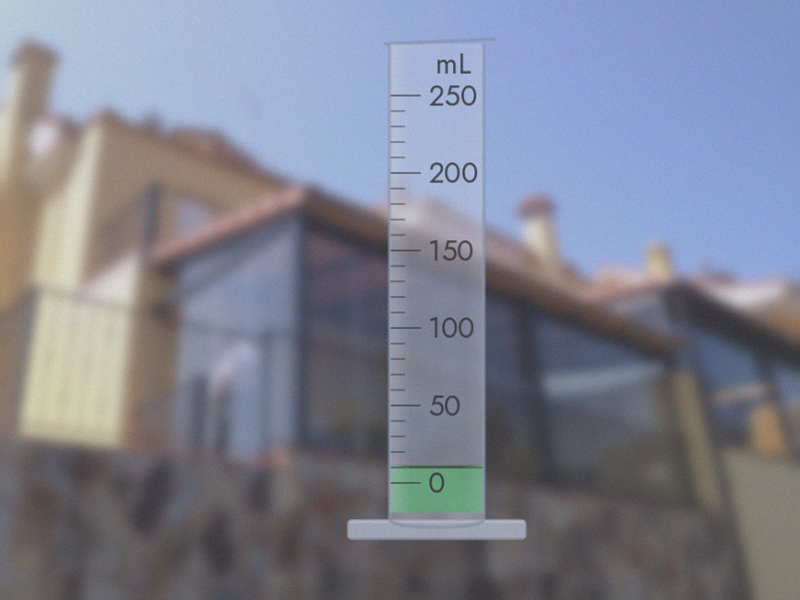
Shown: 10 mL
